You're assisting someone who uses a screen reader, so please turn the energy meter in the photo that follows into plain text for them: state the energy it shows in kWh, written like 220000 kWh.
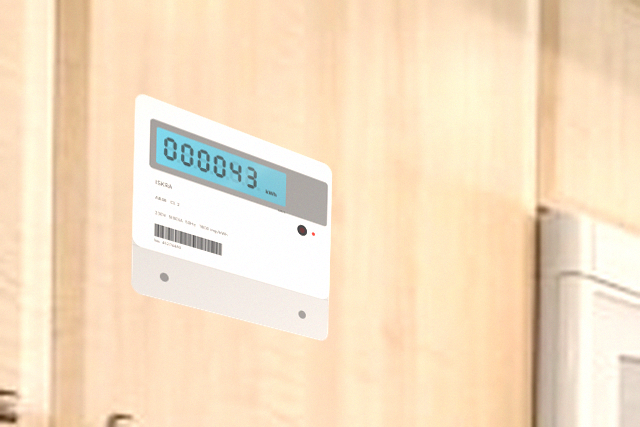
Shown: 43 kWh
